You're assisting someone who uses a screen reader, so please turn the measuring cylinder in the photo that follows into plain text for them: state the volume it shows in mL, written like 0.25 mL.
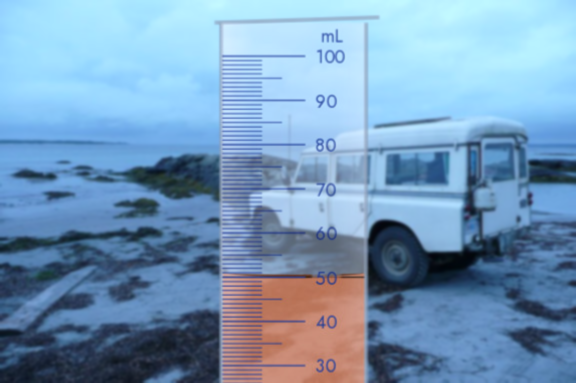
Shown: 50 mL
